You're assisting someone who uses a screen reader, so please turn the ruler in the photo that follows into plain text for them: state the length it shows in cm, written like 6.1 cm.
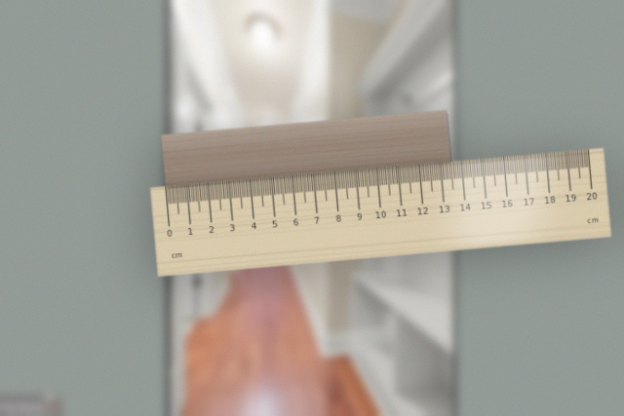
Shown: 13.5 cm
